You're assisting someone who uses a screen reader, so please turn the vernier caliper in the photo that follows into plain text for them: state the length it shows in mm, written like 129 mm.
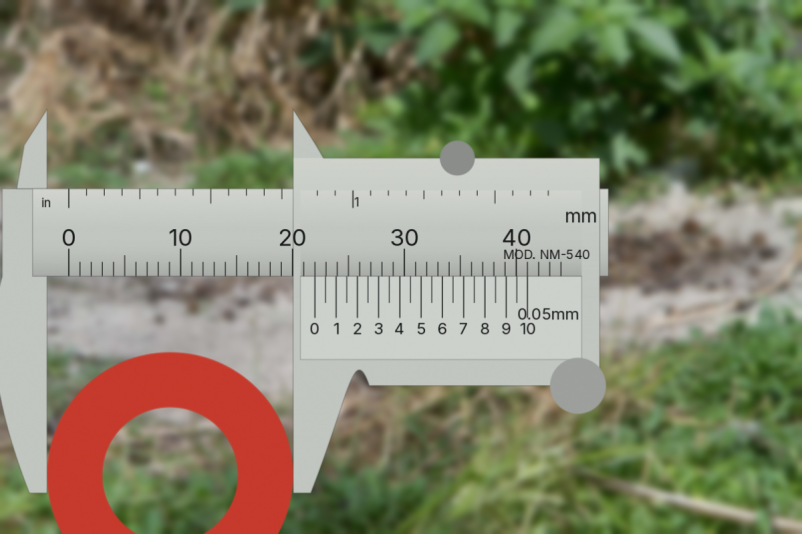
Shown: 22.0 mm
